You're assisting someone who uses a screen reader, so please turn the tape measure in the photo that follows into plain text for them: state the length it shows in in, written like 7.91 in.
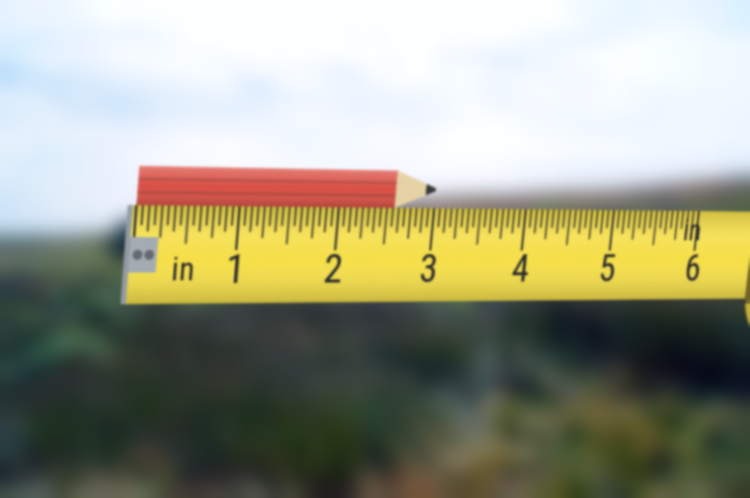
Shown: 3 in
